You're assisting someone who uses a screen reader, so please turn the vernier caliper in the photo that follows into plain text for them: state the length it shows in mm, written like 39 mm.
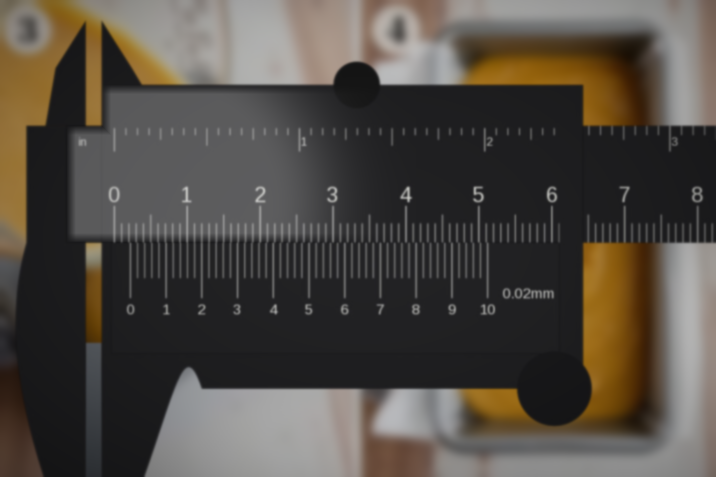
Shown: 2.2 mm
